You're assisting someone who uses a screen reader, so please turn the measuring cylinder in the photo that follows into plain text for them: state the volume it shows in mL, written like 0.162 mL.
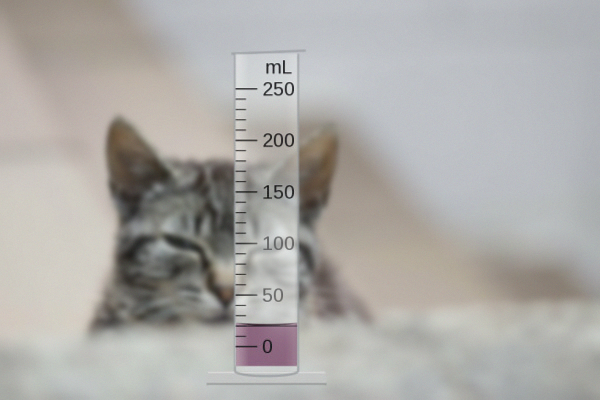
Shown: 20 mL
